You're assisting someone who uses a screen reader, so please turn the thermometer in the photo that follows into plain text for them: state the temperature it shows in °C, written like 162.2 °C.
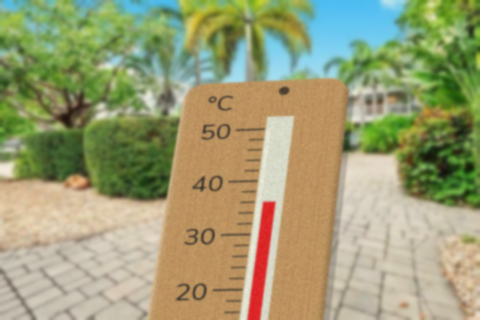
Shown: 36 °C
